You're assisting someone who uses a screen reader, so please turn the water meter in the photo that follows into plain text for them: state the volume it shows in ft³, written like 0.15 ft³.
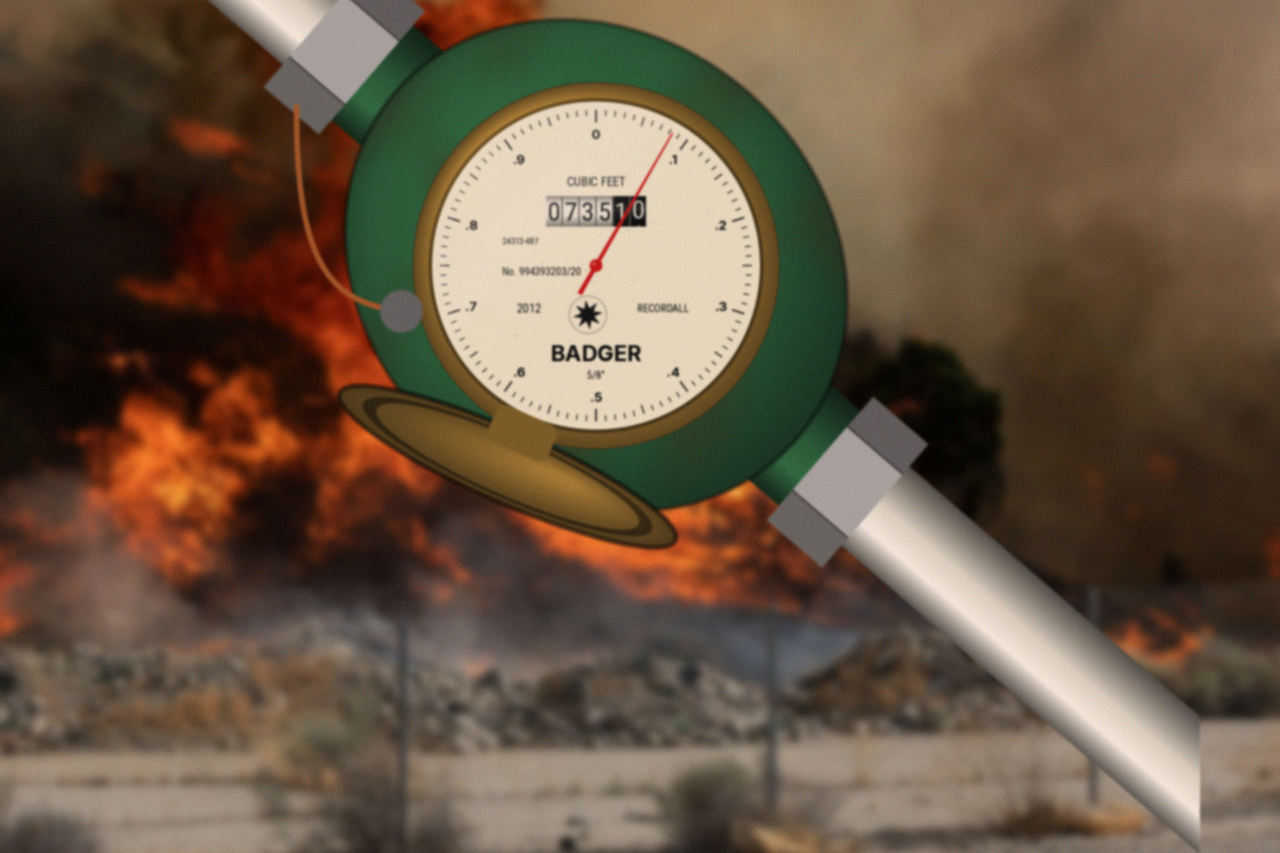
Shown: 73510.08 ft³
